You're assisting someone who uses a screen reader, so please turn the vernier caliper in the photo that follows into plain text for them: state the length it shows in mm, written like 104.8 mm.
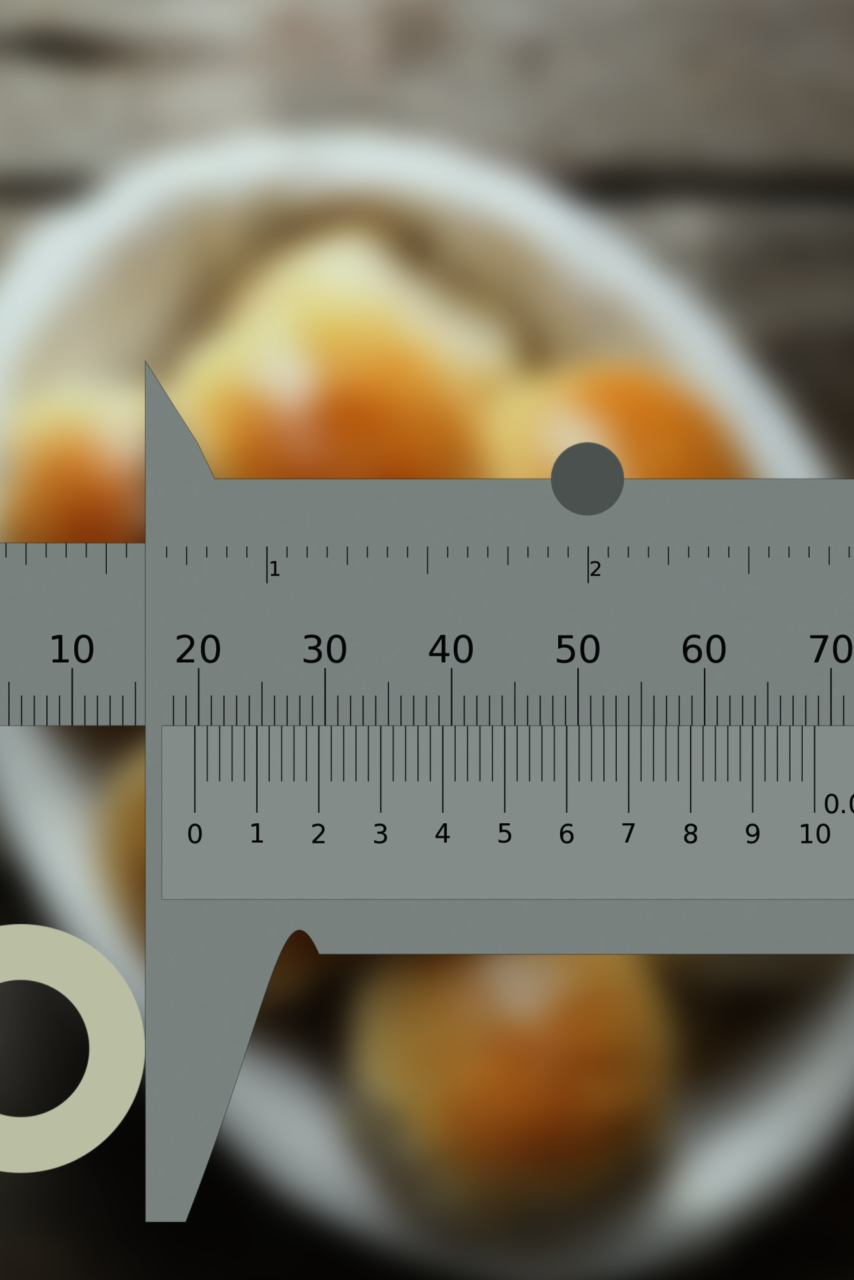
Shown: 19.7 mm
